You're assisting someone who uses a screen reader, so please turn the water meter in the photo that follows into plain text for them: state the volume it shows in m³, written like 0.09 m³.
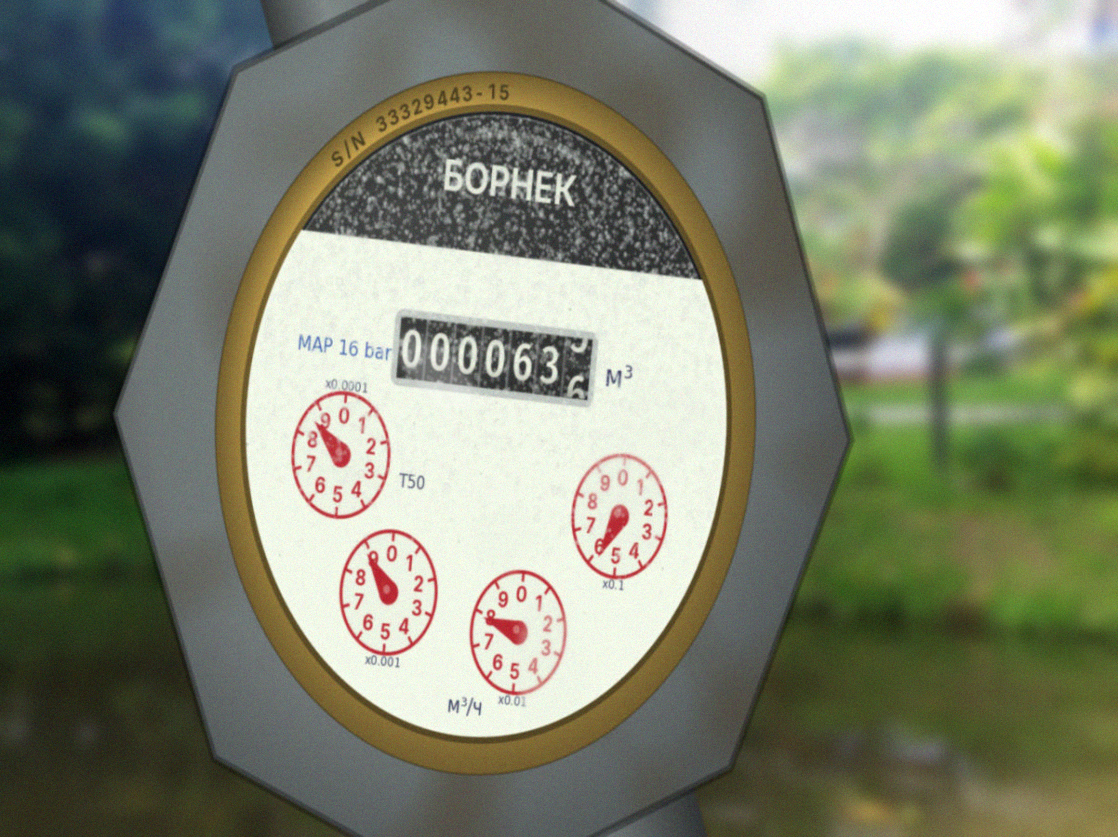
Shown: 635.5788 m³
